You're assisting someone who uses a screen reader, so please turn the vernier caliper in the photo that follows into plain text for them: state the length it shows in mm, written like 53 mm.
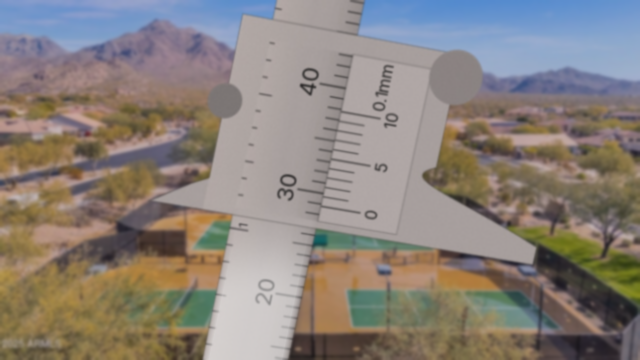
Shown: 28.8 mm
